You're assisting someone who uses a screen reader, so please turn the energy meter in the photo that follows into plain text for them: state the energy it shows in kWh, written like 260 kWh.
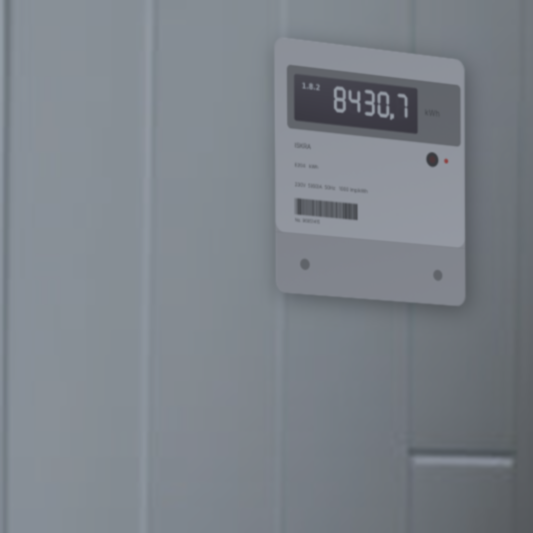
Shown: 8430.7 kWh
